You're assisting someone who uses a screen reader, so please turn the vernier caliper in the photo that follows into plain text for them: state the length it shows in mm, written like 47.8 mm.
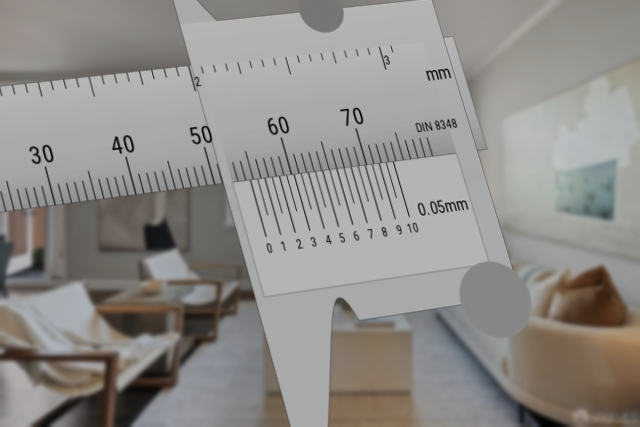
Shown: 54.6 mm
